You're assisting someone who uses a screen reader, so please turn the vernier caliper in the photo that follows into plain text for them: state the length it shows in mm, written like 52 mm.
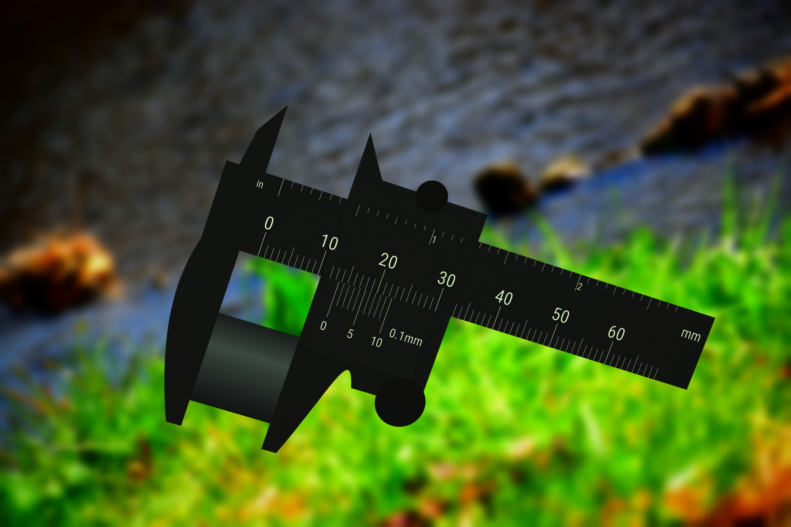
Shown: 13.6 mm
